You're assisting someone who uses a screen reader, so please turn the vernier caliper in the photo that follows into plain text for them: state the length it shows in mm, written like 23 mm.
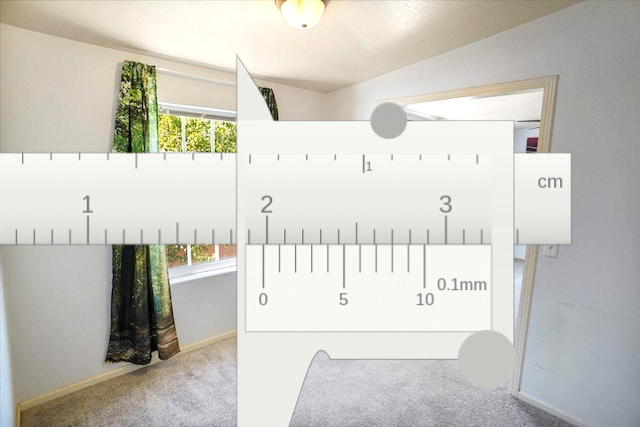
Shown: 19.8 mm
